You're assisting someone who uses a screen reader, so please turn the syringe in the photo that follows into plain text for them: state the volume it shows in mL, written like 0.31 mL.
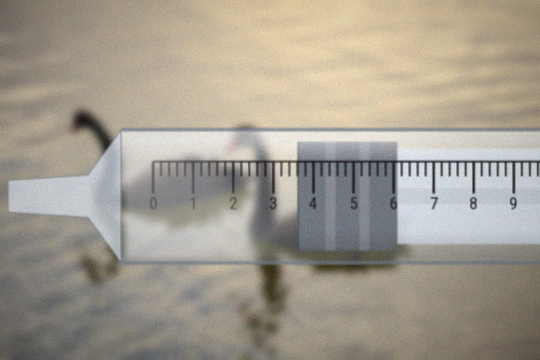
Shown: 3.6 mL
